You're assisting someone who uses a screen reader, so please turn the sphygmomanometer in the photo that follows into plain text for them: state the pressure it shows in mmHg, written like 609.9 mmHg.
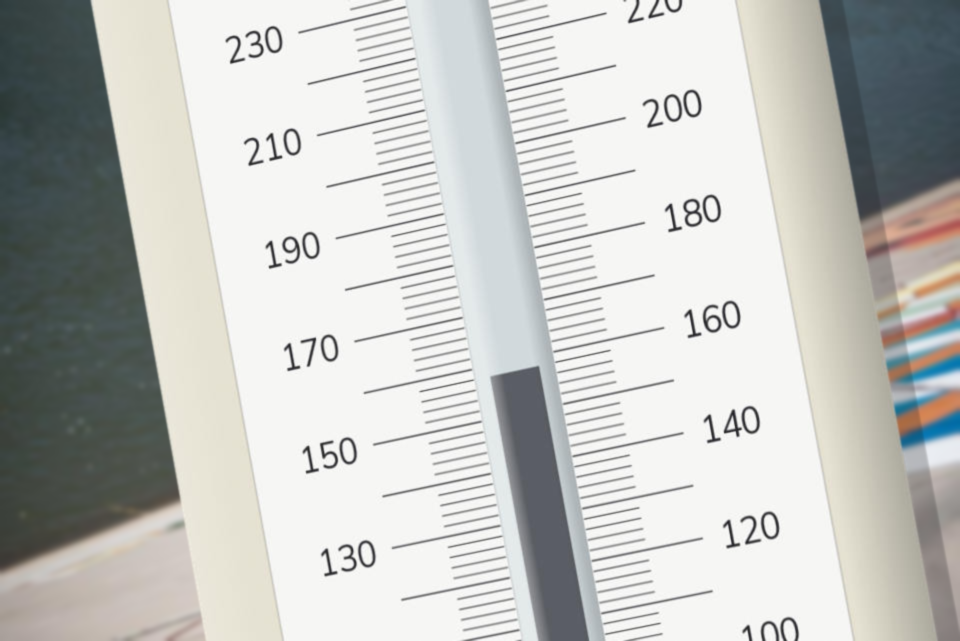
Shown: 158 mmHg
